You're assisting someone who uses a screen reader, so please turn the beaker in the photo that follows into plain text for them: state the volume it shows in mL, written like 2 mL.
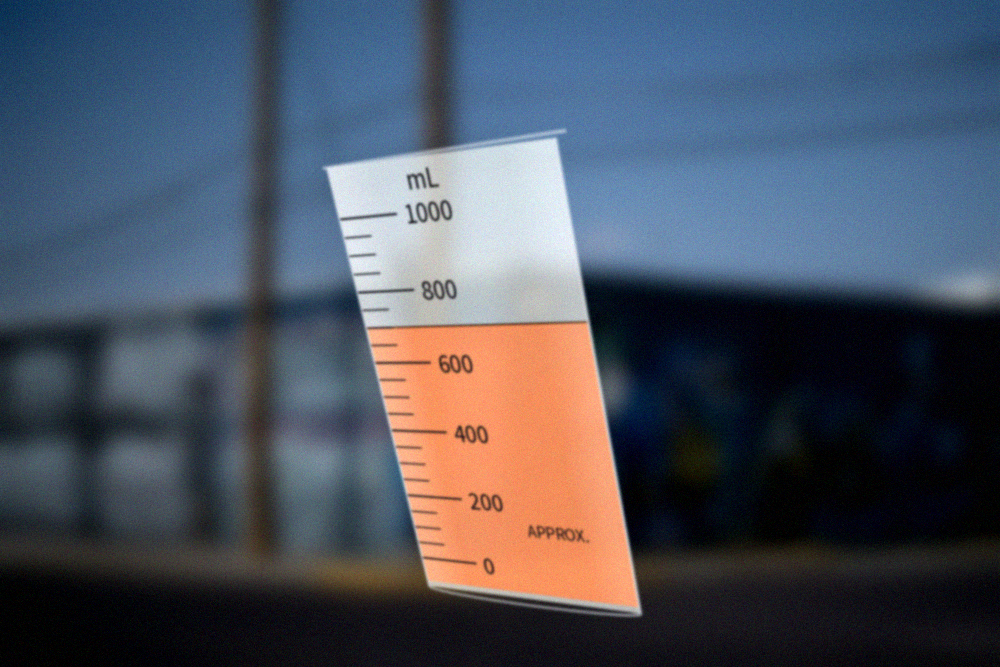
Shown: 700 mL
